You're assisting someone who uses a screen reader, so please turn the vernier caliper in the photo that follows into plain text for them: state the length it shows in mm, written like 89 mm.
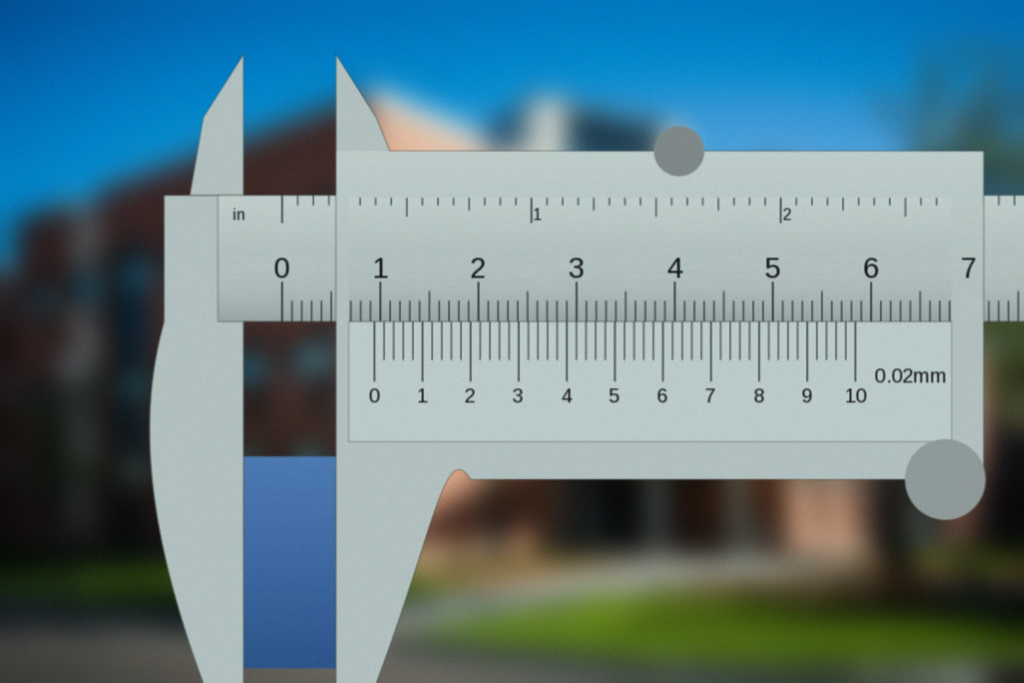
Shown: 9.4 mm
